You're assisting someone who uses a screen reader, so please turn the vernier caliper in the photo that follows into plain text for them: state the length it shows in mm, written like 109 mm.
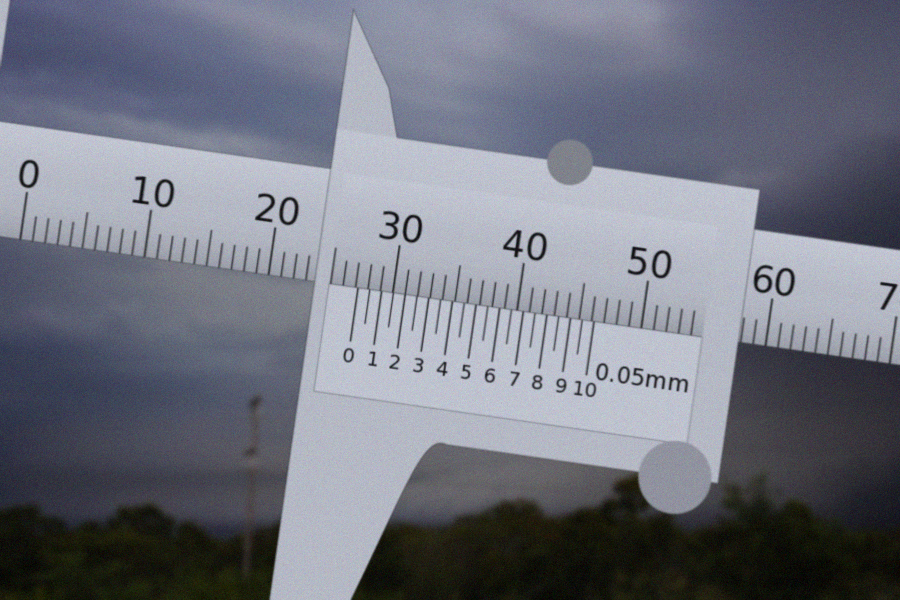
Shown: 27.2 mm
